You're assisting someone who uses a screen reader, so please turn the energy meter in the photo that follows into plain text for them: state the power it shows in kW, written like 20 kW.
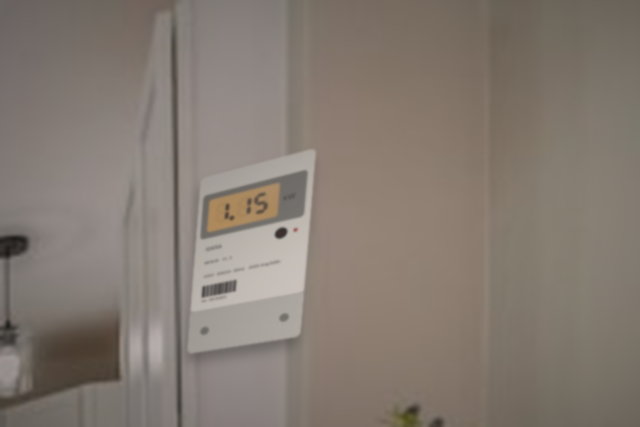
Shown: 1.15 kW
